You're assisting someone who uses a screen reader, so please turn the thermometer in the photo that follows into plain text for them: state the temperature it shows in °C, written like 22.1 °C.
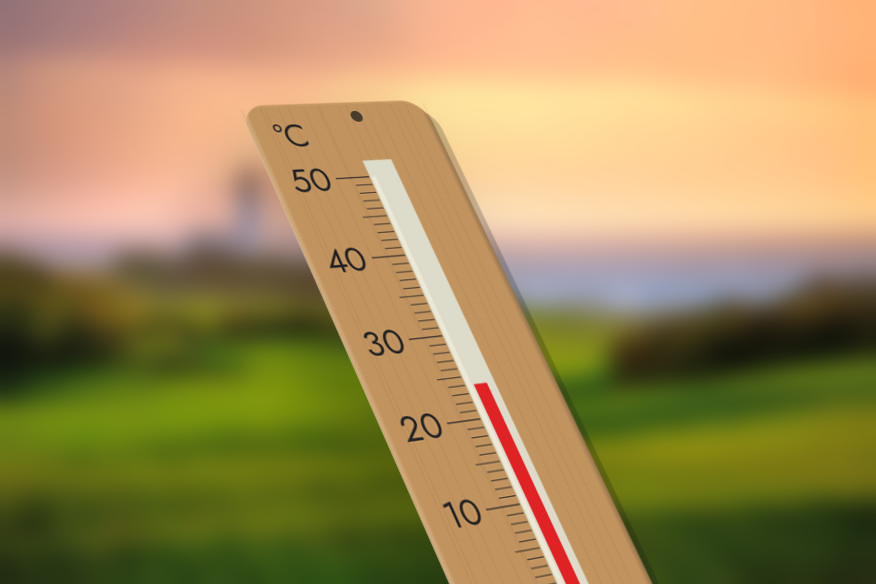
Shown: 24 °C
